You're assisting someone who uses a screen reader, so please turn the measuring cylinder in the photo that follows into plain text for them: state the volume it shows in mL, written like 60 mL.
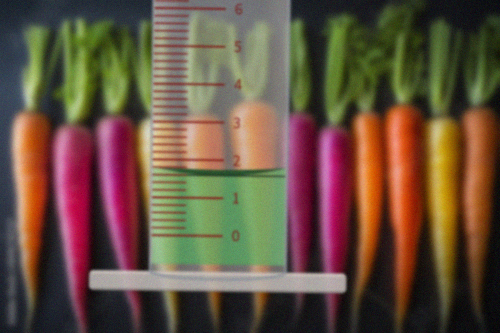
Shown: 1.6 mL
